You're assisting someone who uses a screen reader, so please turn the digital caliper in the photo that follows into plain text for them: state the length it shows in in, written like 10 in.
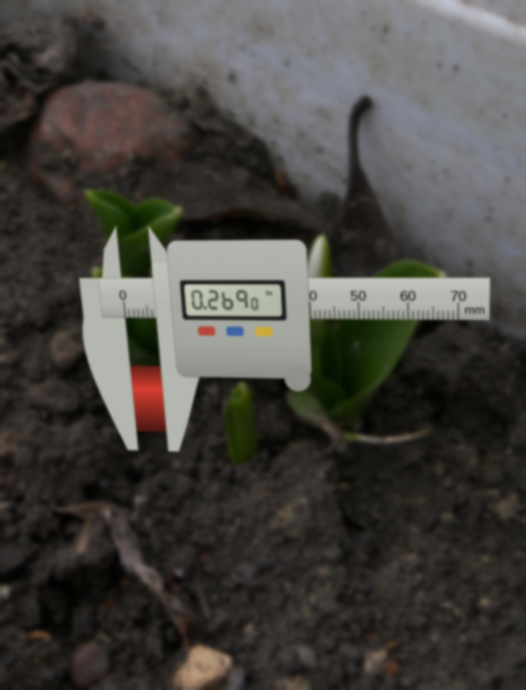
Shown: 0.2690 in
